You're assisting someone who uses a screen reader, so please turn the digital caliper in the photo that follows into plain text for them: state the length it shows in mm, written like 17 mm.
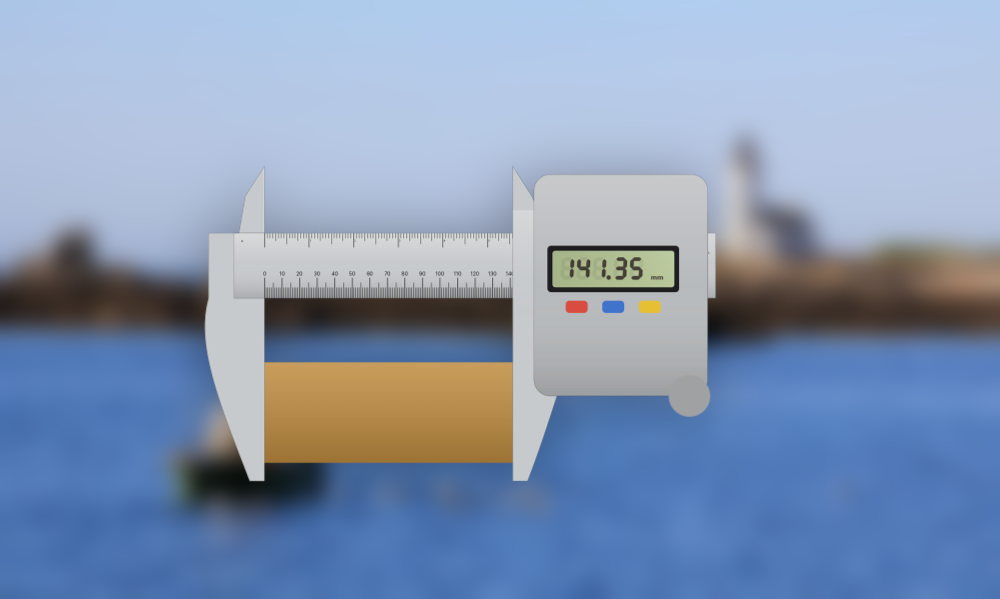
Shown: 141.35 mm
